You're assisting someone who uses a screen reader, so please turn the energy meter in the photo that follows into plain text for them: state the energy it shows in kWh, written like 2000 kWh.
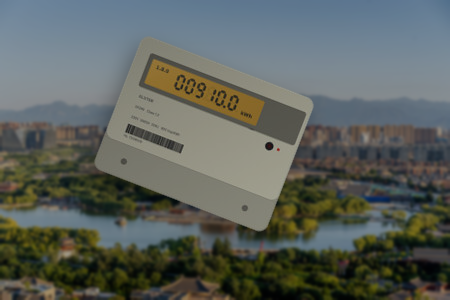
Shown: 910.0 kWh
